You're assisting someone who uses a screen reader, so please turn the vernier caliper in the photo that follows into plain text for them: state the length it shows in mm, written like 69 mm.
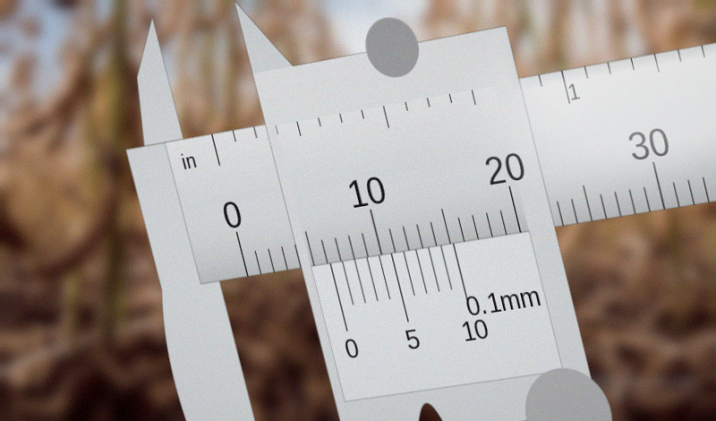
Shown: 6.2 mm
